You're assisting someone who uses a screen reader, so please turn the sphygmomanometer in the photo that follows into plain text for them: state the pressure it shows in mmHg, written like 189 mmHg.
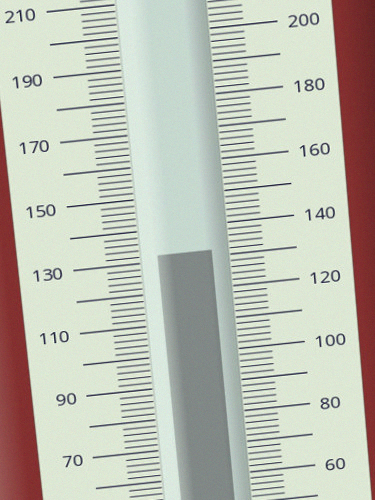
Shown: 132 mmHg
